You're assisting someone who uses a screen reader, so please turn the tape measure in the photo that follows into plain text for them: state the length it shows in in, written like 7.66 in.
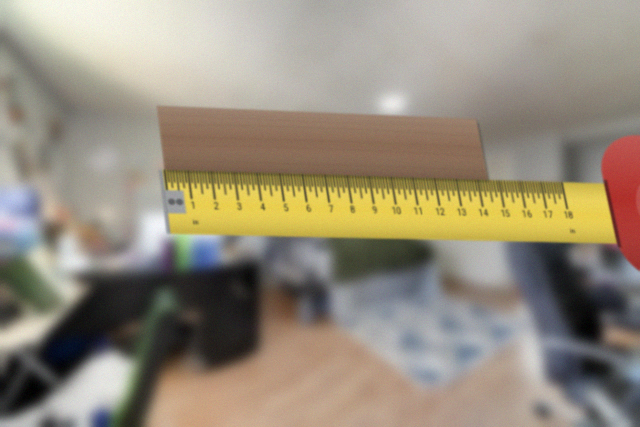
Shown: 14.5 in
